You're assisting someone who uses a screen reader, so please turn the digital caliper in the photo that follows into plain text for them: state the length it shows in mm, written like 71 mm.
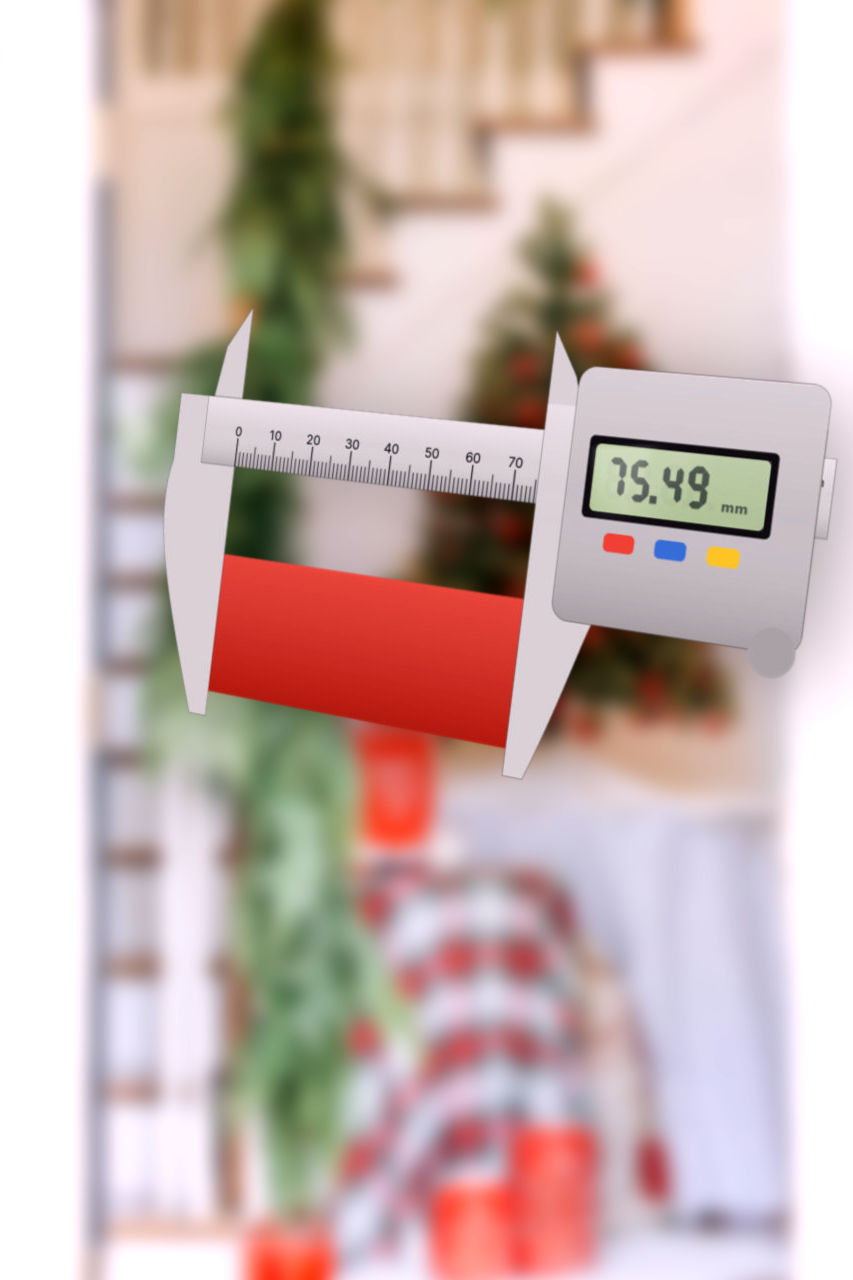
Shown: 75.49 mm
